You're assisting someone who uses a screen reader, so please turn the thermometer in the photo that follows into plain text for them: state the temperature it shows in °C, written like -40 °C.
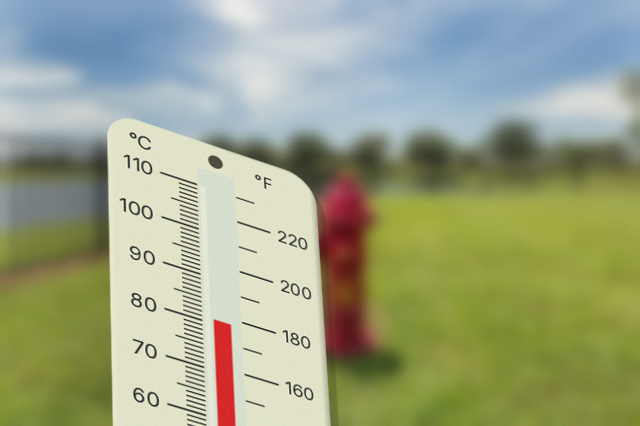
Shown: 81 °C
